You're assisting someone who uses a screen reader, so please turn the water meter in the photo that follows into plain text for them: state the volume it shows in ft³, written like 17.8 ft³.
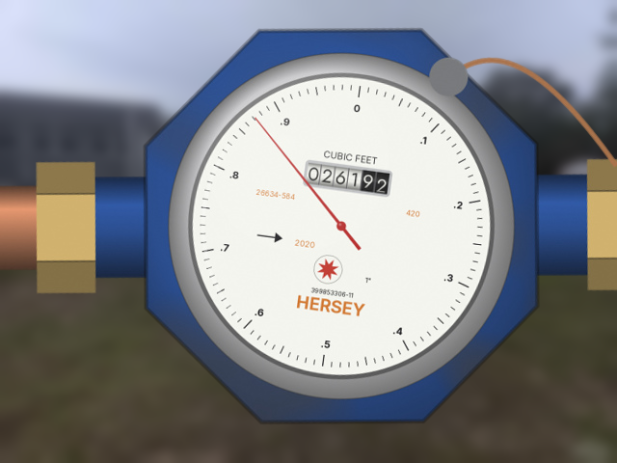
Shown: 26191.87 ft³
